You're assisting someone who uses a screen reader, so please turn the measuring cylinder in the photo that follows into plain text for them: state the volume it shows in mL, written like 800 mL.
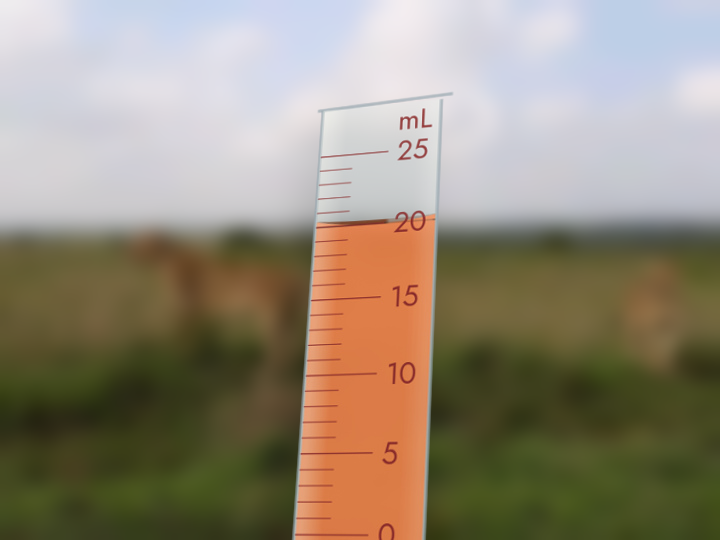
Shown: 20 mL
